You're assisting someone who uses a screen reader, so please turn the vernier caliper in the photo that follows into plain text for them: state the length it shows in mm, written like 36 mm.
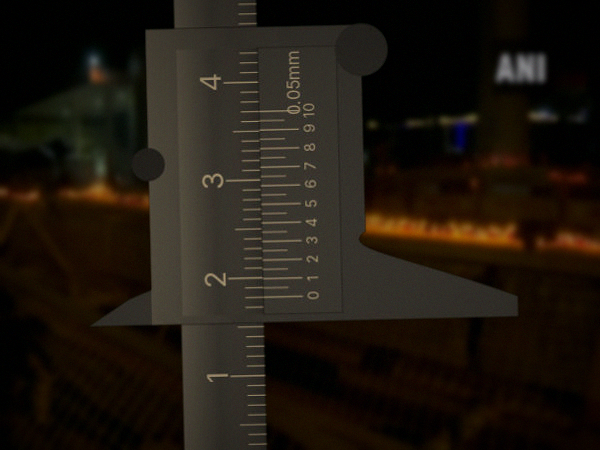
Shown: 18.0 mm
